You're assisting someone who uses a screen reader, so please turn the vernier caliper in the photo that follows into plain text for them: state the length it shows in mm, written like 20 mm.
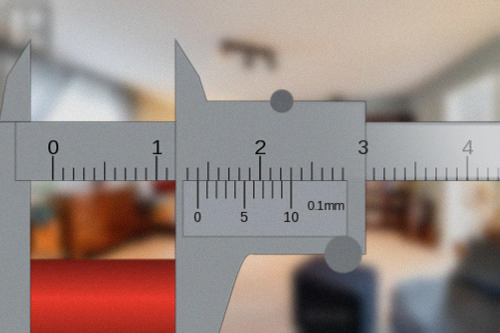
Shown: 14.0 mm
